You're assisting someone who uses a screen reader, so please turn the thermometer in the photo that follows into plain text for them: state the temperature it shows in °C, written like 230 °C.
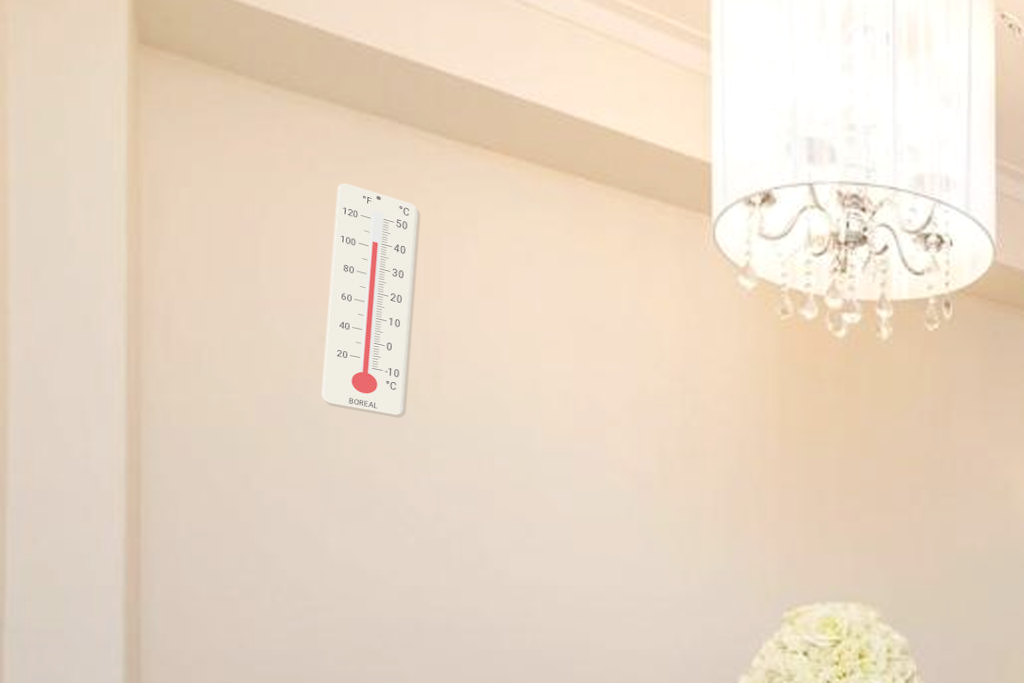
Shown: 40 °C
